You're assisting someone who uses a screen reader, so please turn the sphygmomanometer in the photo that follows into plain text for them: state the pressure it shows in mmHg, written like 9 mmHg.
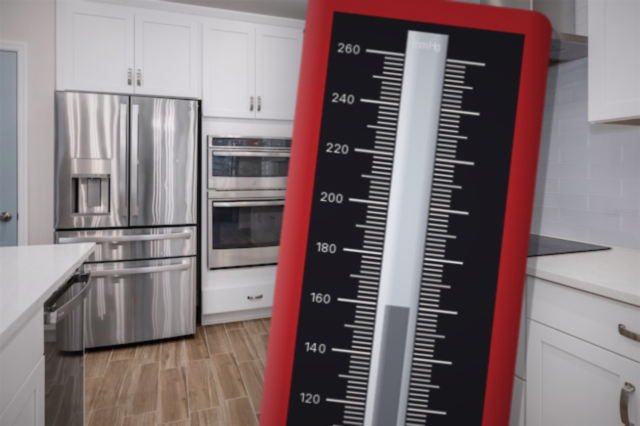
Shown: 160 mmHg
